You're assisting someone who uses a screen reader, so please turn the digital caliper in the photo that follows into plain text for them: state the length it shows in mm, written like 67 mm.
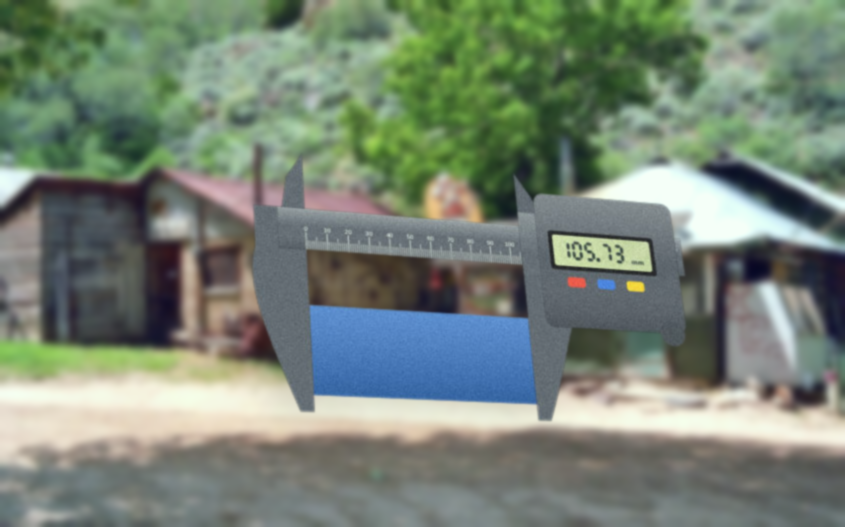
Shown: 105.73 mm
